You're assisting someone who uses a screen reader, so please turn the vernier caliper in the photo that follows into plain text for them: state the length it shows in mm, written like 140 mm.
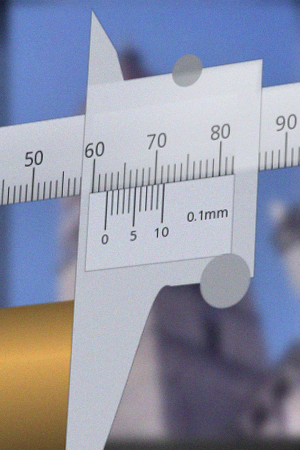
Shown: 62.4 mm
